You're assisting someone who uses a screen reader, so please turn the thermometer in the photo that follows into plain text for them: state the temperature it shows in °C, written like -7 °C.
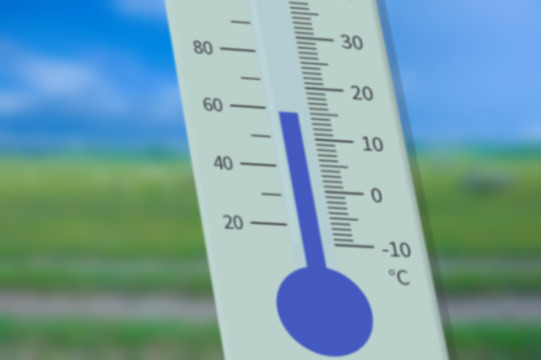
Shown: 15 °C
